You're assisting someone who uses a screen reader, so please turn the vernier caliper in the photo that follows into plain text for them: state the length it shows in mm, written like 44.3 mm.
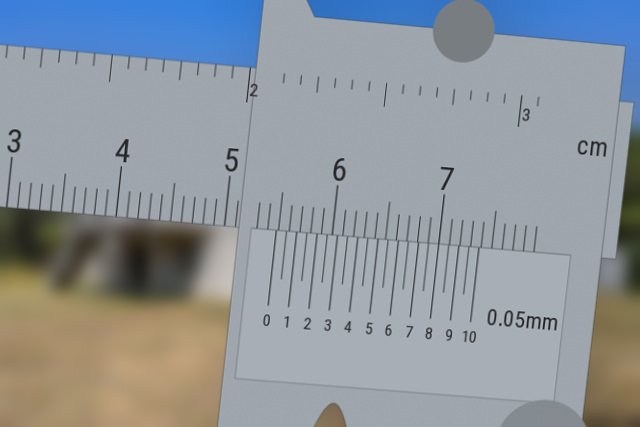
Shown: 54.8 mm
